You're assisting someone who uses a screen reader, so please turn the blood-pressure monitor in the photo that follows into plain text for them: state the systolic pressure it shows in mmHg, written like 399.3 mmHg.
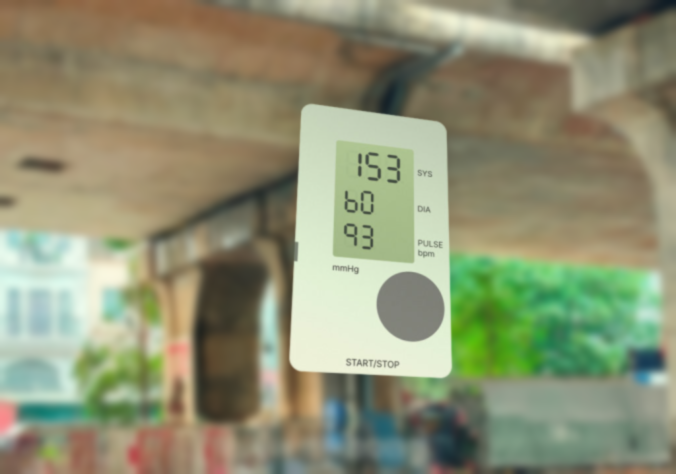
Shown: 153 mmHg
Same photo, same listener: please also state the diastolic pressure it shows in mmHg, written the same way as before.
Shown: 60 mmHg
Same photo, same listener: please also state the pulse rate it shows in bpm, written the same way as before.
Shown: 93 bpm
